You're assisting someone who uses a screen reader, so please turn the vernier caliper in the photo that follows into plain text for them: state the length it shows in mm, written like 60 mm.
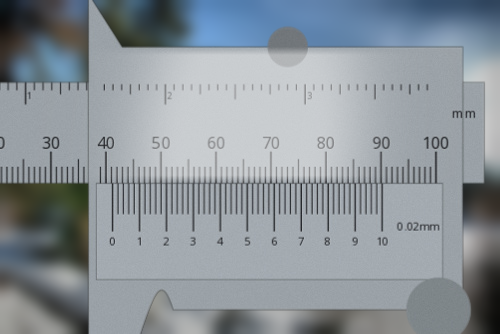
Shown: 41.2 mm
